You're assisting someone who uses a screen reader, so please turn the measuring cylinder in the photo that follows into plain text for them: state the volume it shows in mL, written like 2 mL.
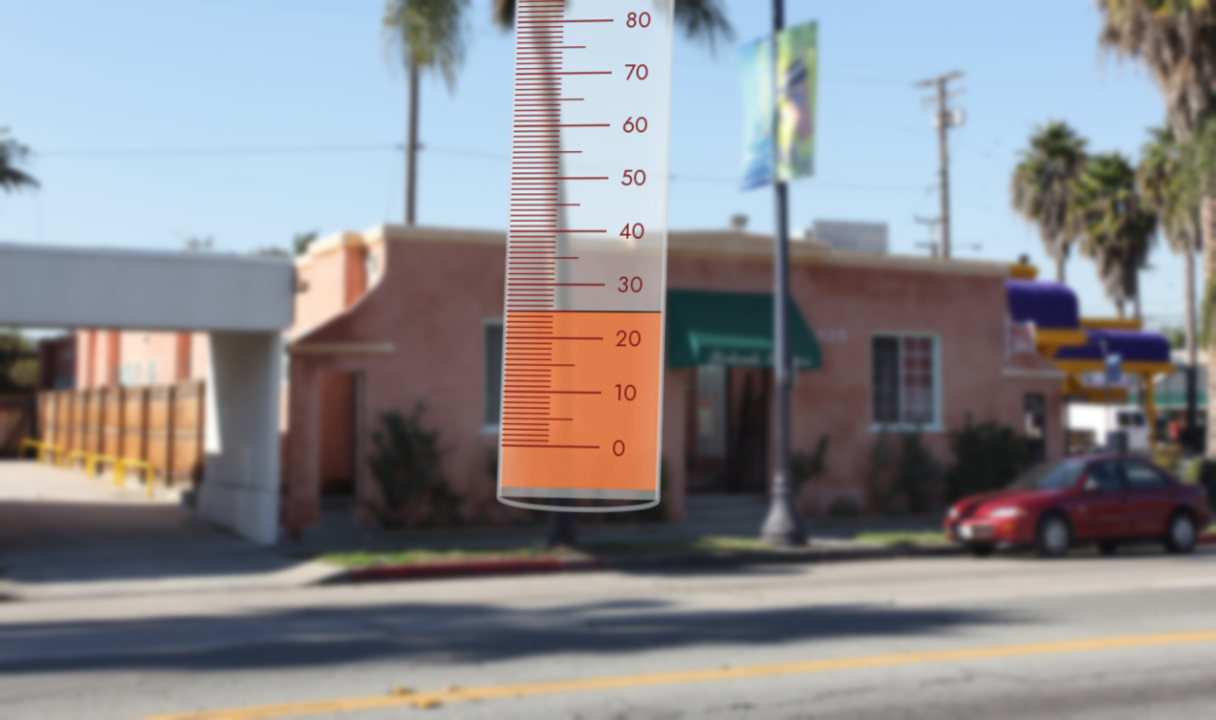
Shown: 25 mL
